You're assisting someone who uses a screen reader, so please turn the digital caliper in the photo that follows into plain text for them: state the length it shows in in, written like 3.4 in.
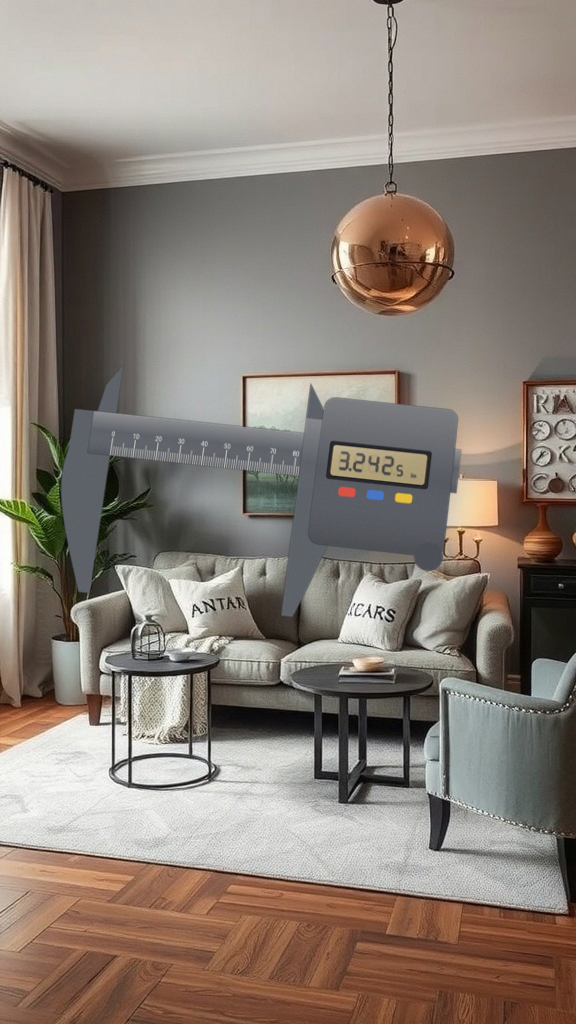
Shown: 3.2425 in
